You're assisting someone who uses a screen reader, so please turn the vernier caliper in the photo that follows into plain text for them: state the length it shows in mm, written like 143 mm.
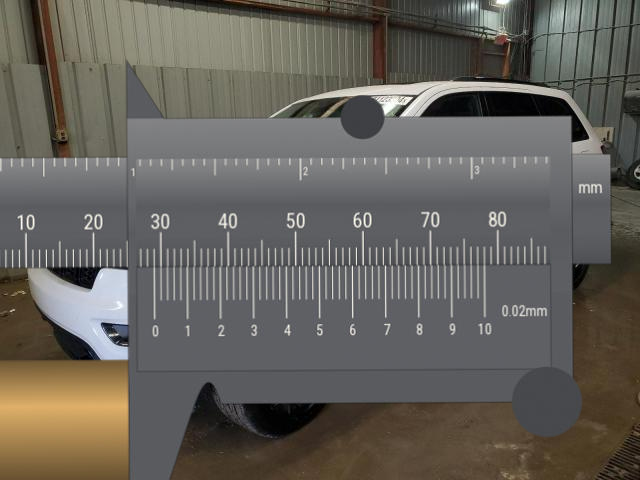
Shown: 29.0 mm
